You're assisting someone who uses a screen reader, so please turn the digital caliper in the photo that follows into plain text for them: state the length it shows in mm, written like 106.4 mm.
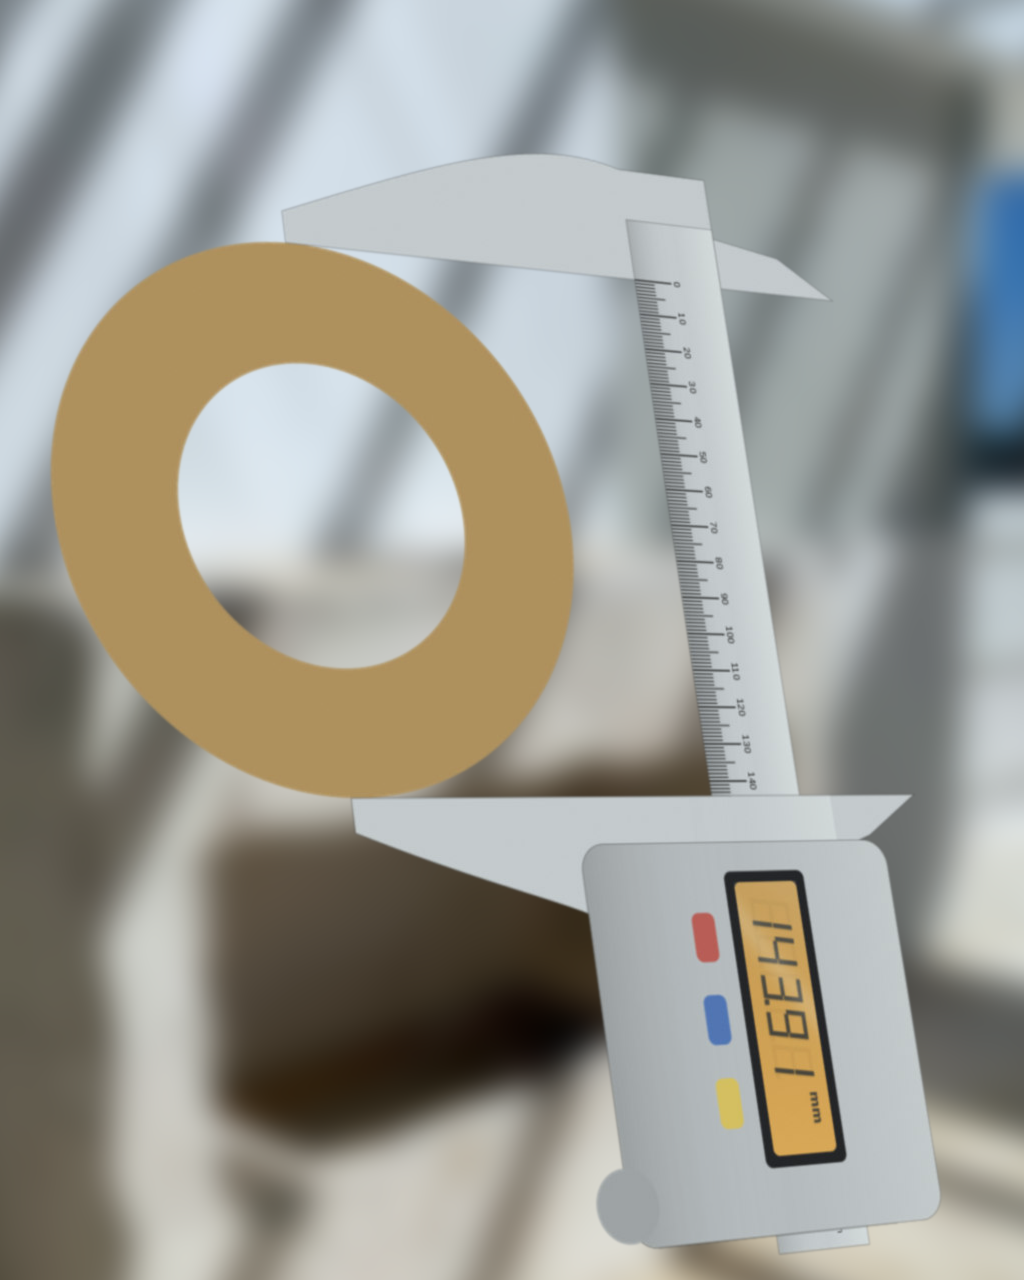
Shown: 143.91 mm
